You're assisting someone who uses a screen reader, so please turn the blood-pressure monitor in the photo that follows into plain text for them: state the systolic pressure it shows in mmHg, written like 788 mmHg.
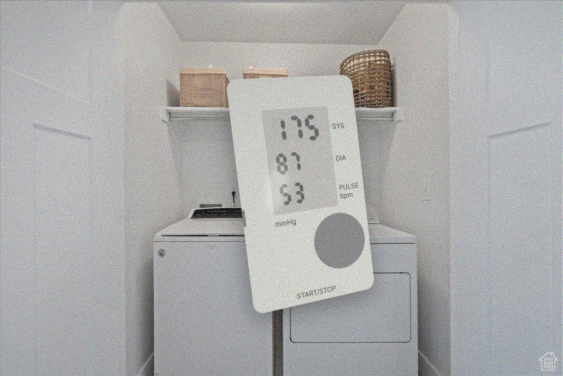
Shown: 175 mmHg
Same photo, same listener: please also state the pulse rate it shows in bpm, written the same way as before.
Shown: 53 bpm
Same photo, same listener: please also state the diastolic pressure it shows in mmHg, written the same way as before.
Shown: 87 mmHg
